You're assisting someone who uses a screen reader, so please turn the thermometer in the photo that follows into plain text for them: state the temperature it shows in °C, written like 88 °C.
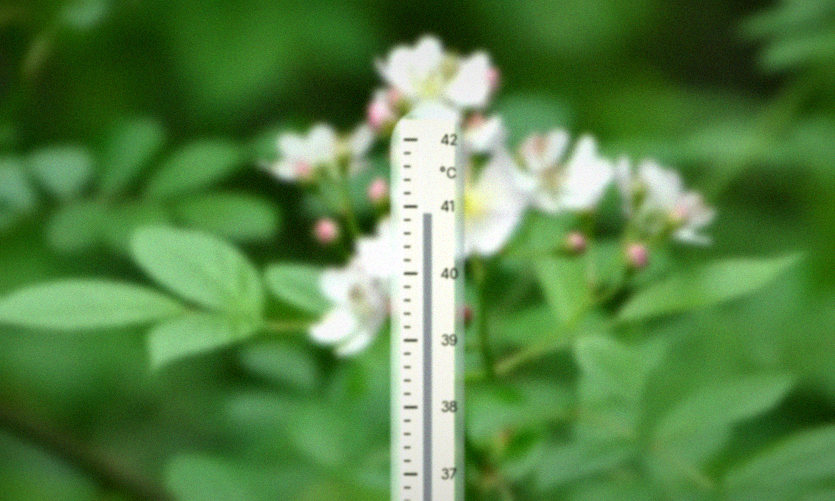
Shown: 40.9 °C
